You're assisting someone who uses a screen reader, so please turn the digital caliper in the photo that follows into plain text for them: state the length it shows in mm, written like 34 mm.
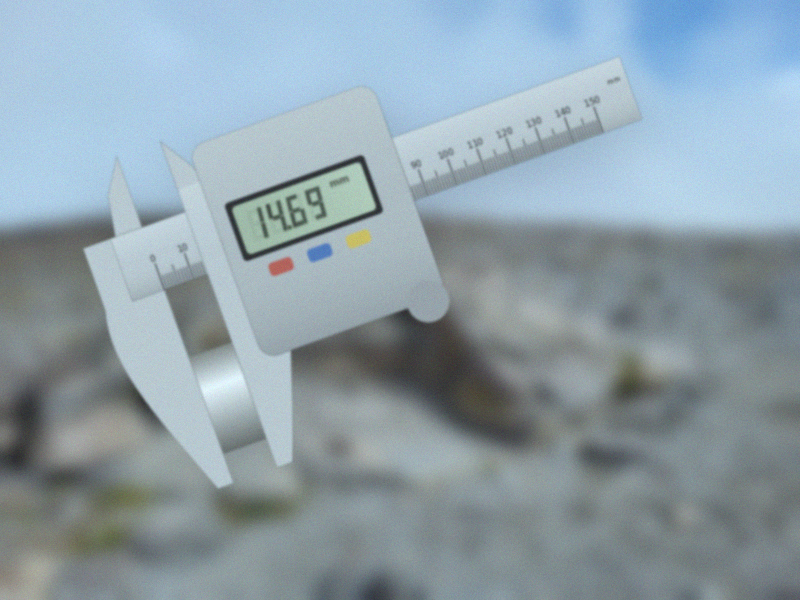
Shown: 14.69 mm
